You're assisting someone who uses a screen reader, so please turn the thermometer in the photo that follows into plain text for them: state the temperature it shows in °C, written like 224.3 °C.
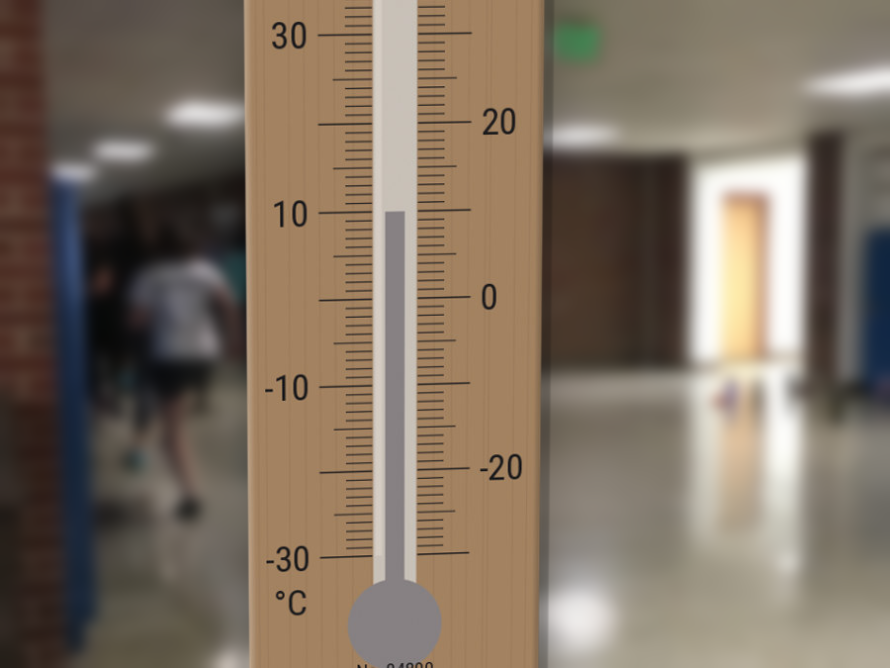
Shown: 10 °C
